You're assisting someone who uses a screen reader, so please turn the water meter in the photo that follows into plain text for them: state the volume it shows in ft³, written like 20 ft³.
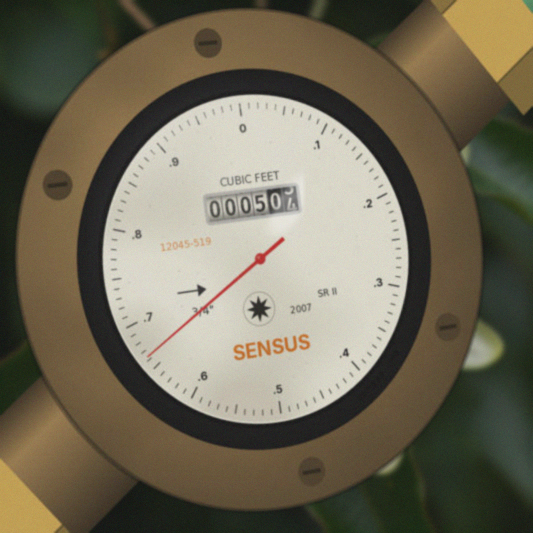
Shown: 503.66 ft³
